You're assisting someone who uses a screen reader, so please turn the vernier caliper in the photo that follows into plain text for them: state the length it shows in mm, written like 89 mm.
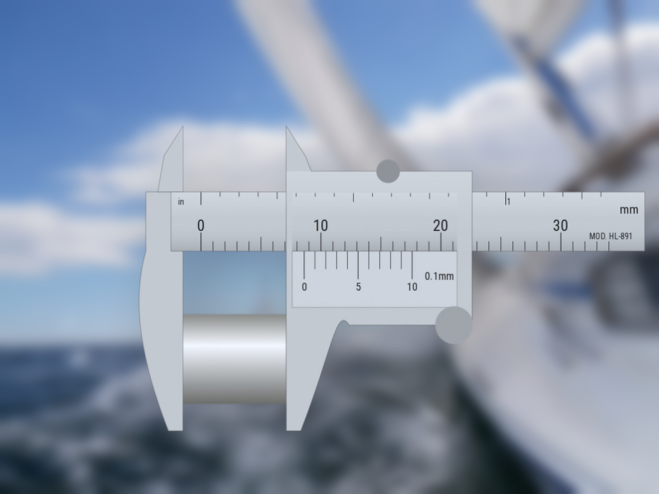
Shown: 8.6 mm
